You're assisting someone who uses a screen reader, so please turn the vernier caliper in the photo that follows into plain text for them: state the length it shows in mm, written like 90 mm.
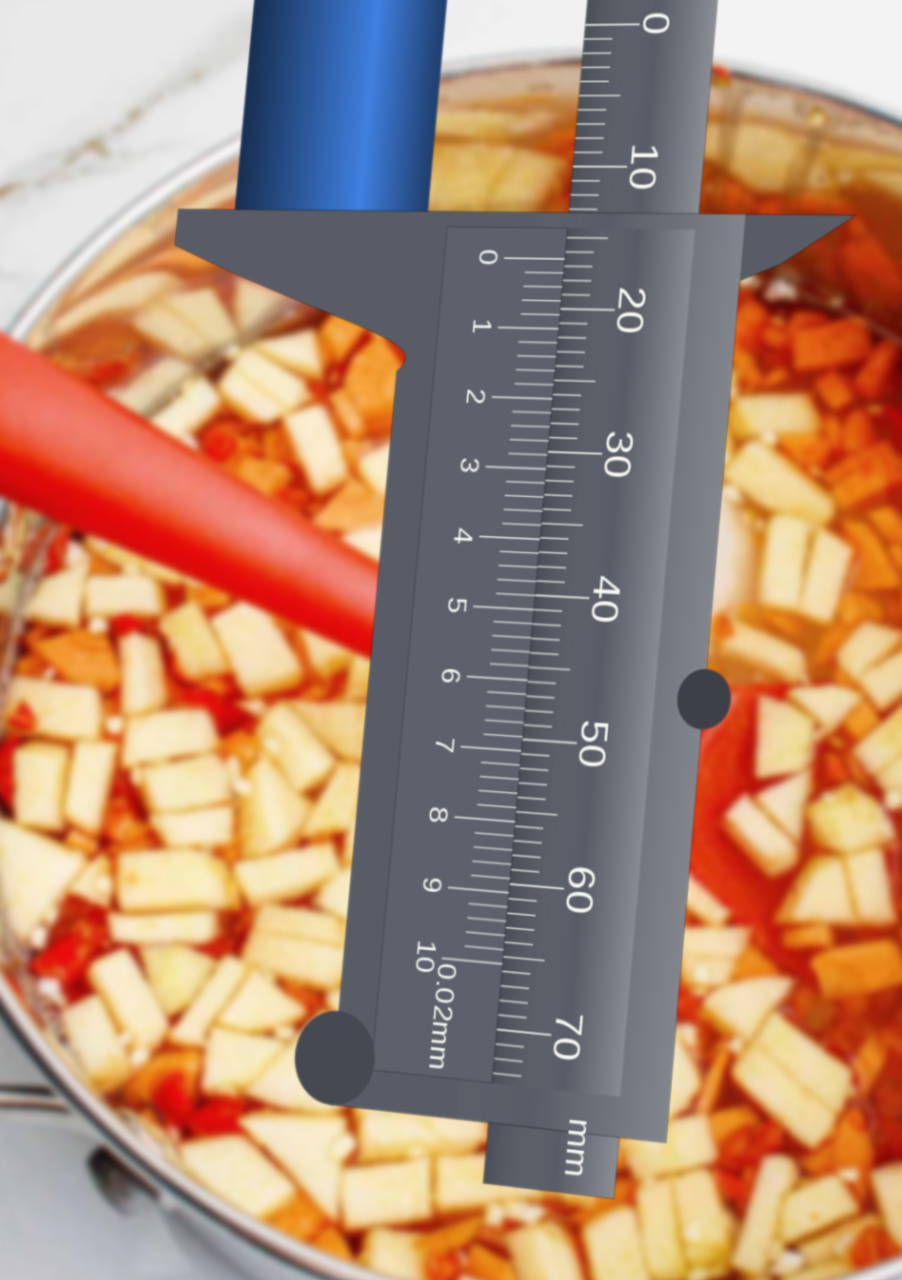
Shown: 16.5 mm
